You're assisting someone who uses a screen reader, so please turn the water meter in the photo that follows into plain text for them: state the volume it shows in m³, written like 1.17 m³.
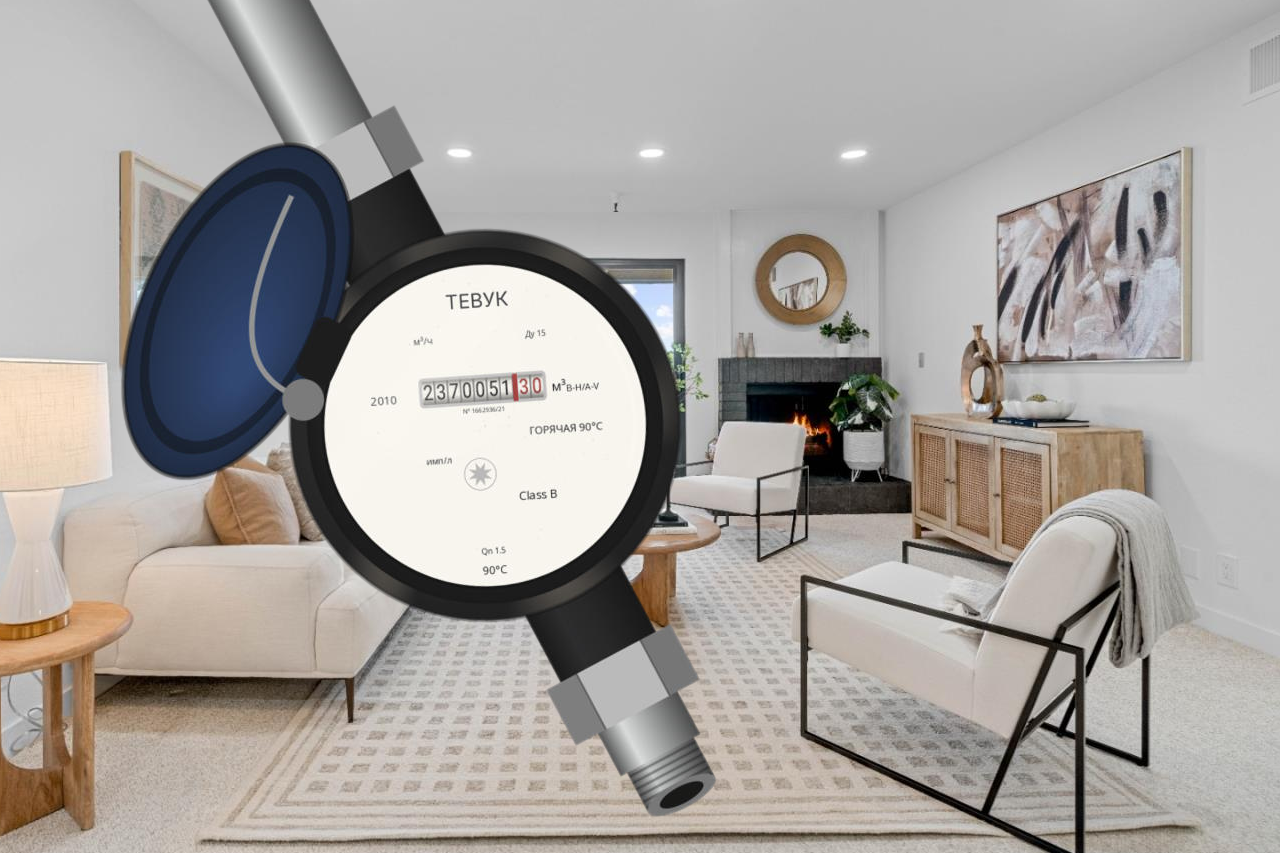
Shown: 2370051.30 m³
